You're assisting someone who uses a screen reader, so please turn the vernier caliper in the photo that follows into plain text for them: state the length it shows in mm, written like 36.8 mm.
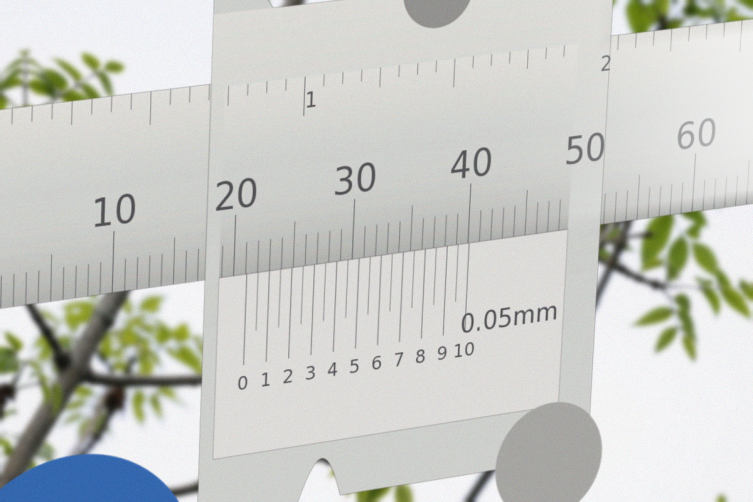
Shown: 21.1 mm
